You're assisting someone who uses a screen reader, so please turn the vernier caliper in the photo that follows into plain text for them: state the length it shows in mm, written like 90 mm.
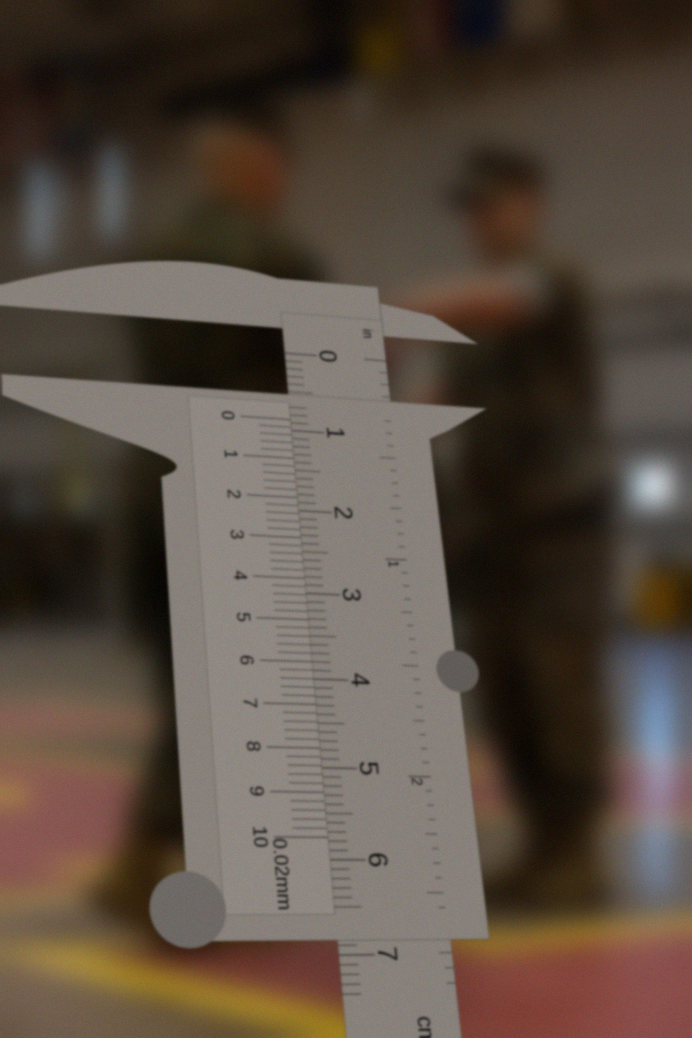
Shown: 8.6 mm
